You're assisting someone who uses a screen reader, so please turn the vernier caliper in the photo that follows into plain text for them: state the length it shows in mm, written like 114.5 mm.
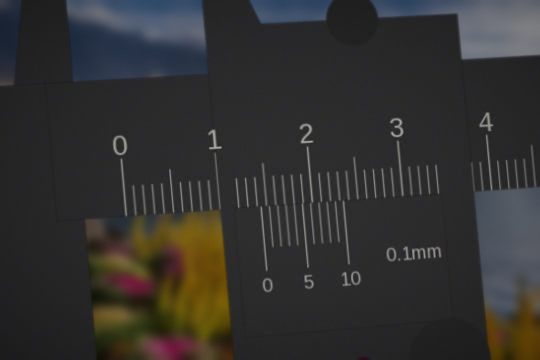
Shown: 14.4 mm
